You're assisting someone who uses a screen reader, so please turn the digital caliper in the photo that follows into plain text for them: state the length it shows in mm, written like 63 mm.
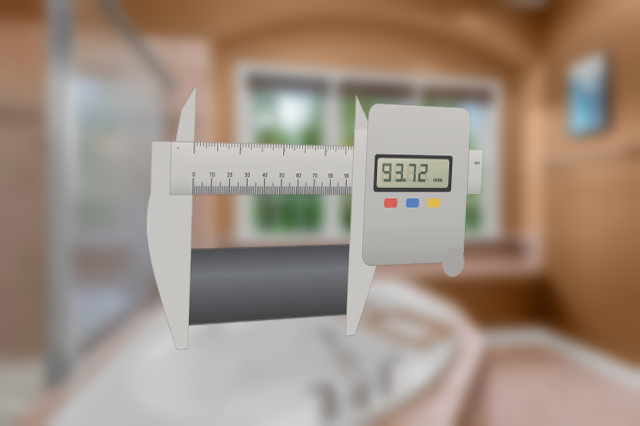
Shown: 93.72 mm
